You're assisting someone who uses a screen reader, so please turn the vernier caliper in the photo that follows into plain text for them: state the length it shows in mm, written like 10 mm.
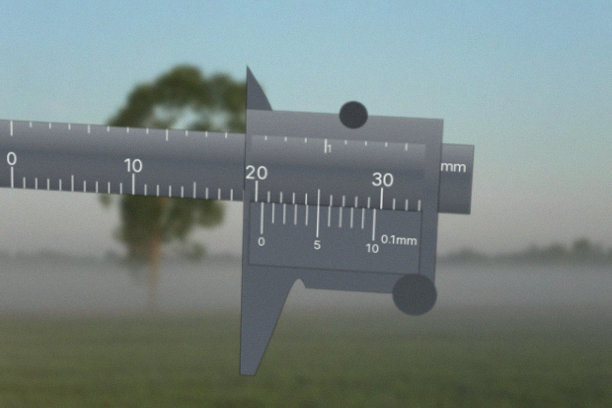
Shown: 20.5 mm
